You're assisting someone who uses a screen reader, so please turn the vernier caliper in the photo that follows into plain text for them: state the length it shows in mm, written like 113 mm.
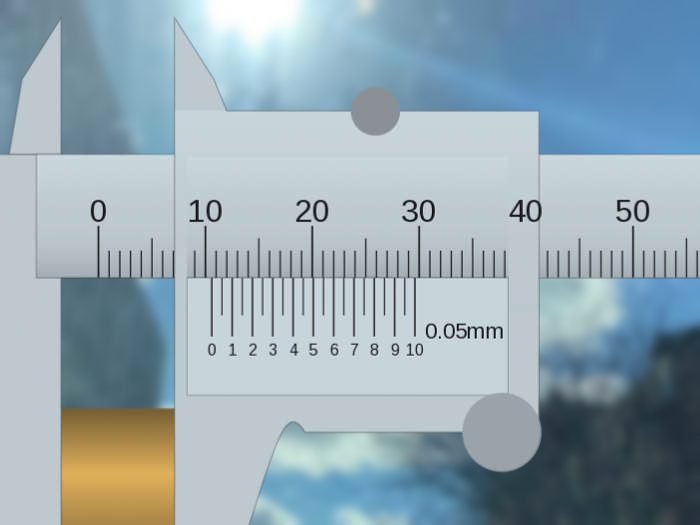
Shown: 10.6 mm
